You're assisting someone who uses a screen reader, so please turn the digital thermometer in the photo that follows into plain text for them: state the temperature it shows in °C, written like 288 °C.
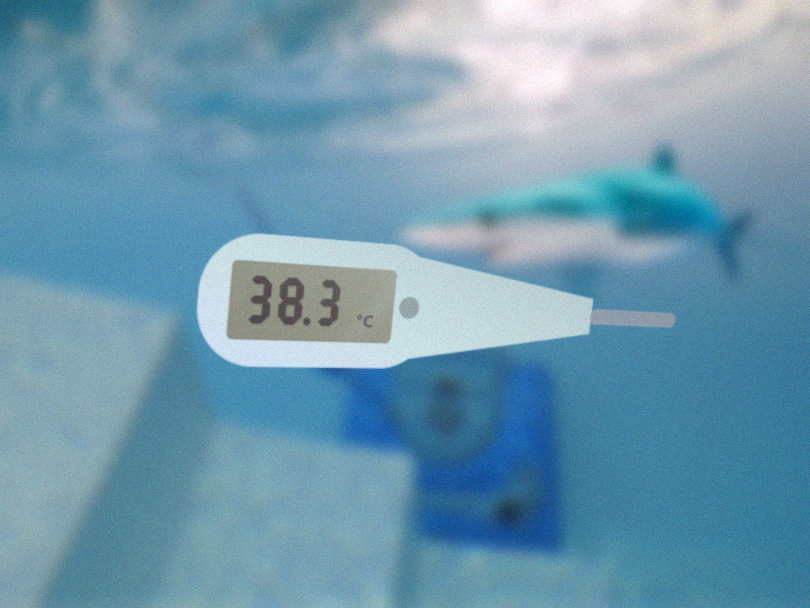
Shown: 38.3 °C
